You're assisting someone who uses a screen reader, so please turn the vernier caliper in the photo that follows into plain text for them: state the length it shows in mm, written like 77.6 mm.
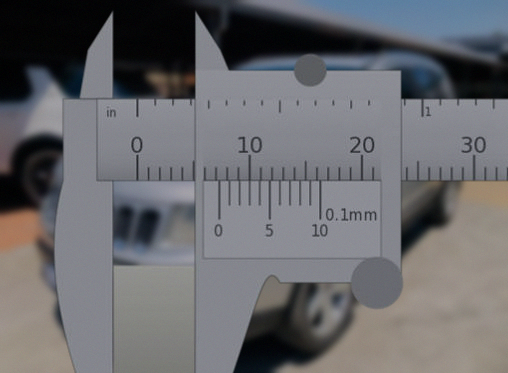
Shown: 7.3 mm
